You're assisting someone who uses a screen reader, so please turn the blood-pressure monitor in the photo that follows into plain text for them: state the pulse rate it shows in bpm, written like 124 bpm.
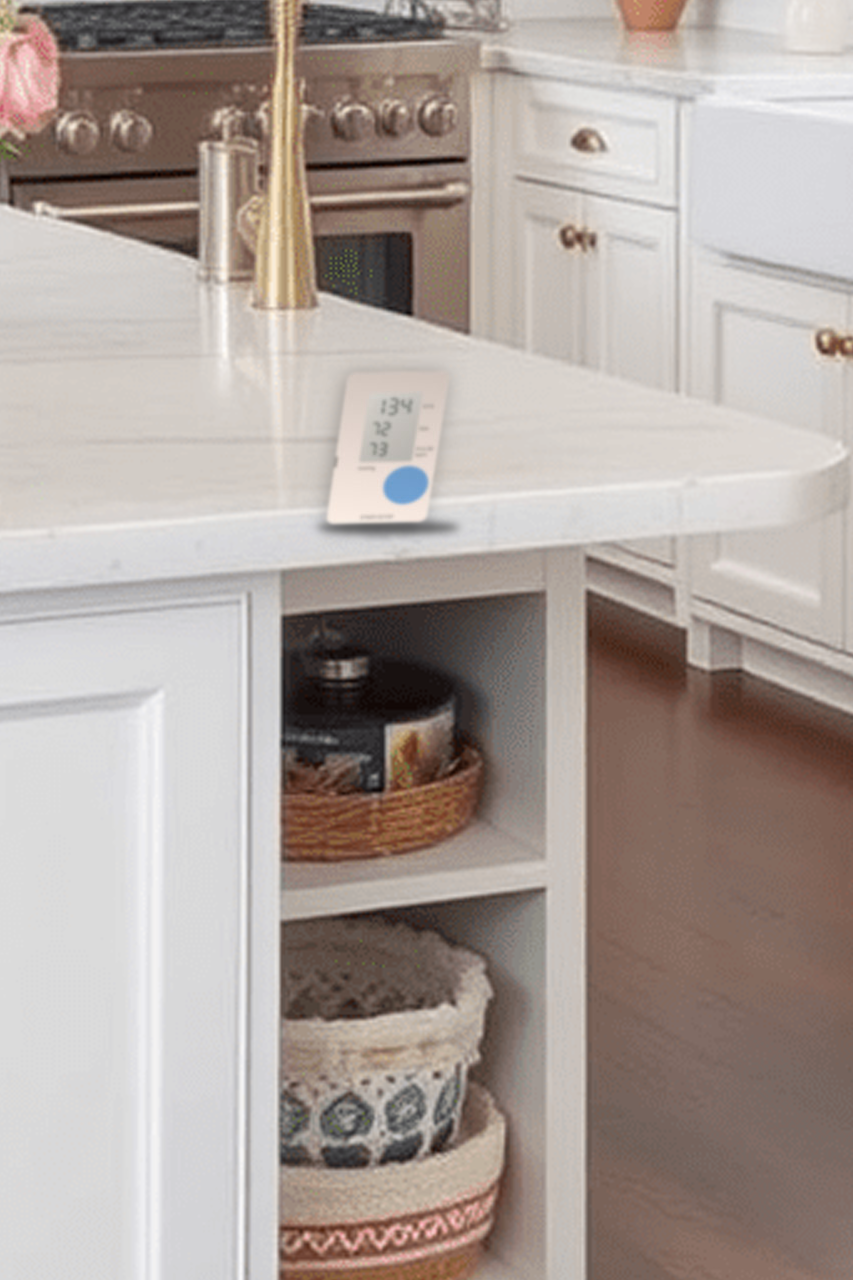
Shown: 73 bpm
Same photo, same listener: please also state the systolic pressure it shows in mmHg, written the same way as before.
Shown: 134 mmHg
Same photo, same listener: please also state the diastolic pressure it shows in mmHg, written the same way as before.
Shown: 72 mmHg
